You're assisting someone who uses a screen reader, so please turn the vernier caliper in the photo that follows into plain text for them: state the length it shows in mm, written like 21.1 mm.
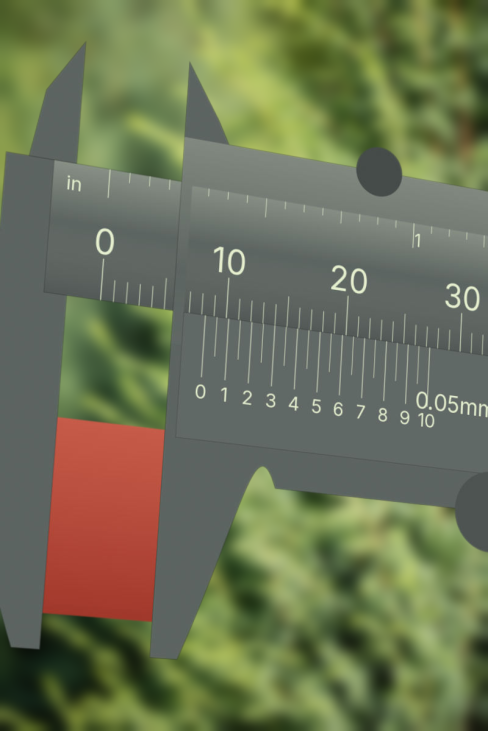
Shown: 8.3 mm
